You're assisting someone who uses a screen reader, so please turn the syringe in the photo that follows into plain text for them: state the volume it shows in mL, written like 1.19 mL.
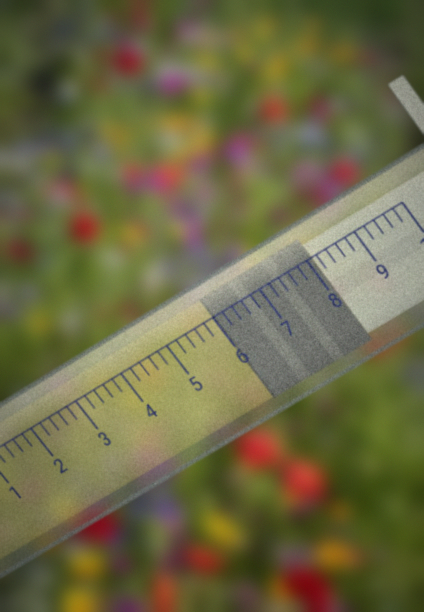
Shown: 6 mL
